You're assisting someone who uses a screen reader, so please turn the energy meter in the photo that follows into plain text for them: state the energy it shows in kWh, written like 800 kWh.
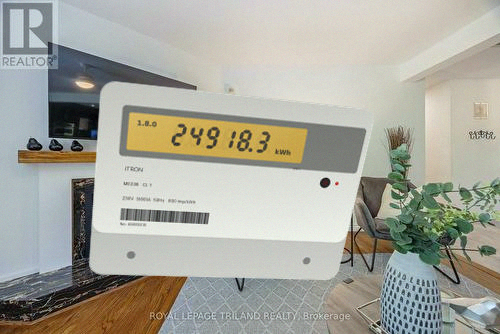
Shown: 24918.3 kWh
